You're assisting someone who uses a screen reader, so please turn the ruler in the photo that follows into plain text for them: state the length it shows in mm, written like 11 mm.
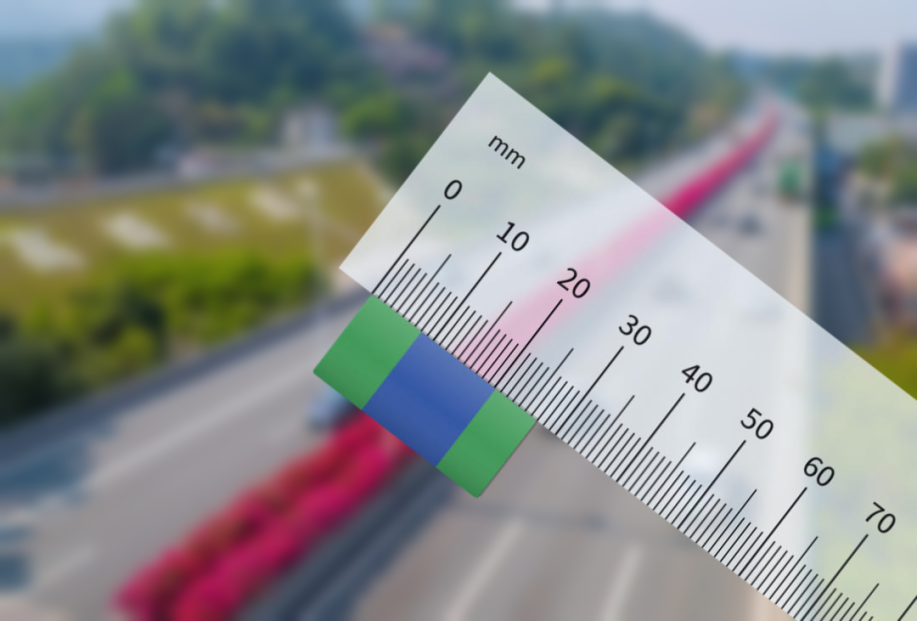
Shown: 27 mm
